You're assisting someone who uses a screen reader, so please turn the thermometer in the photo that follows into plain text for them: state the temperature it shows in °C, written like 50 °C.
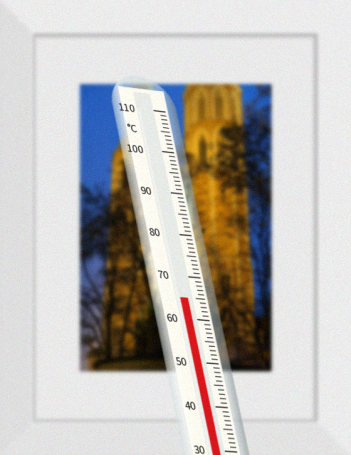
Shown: 65 °C
